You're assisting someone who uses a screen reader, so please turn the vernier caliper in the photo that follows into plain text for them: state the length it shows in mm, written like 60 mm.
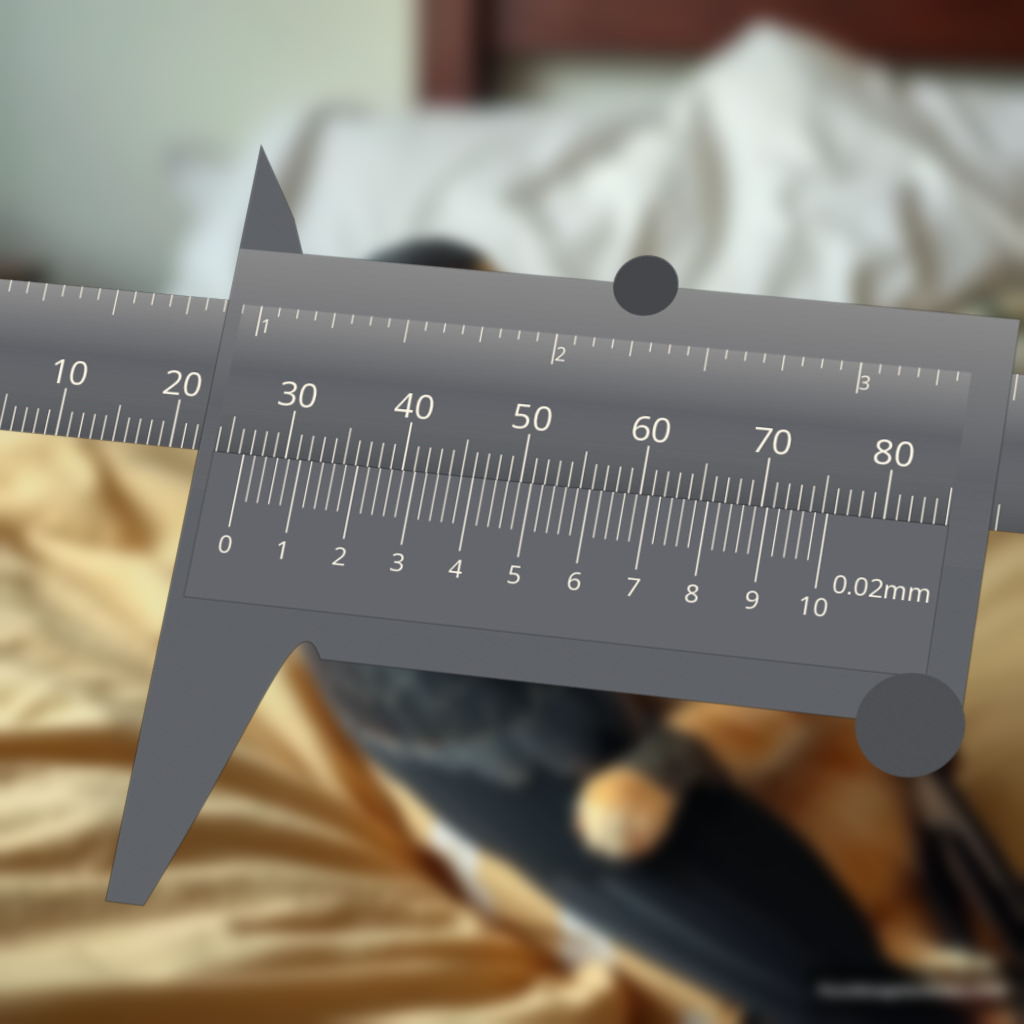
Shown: 26.4 mm
